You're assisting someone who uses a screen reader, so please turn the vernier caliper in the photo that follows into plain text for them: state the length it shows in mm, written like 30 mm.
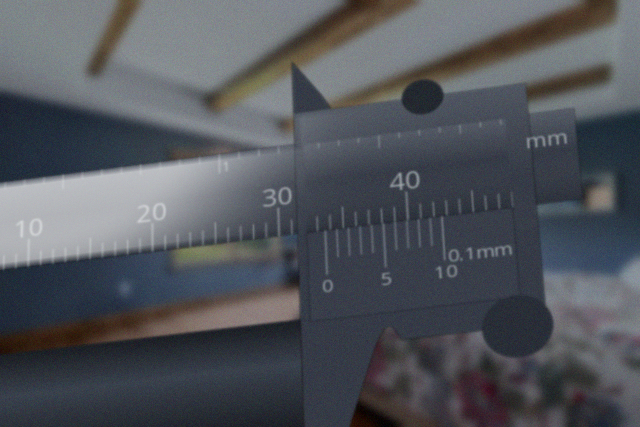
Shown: 33.6 mm
